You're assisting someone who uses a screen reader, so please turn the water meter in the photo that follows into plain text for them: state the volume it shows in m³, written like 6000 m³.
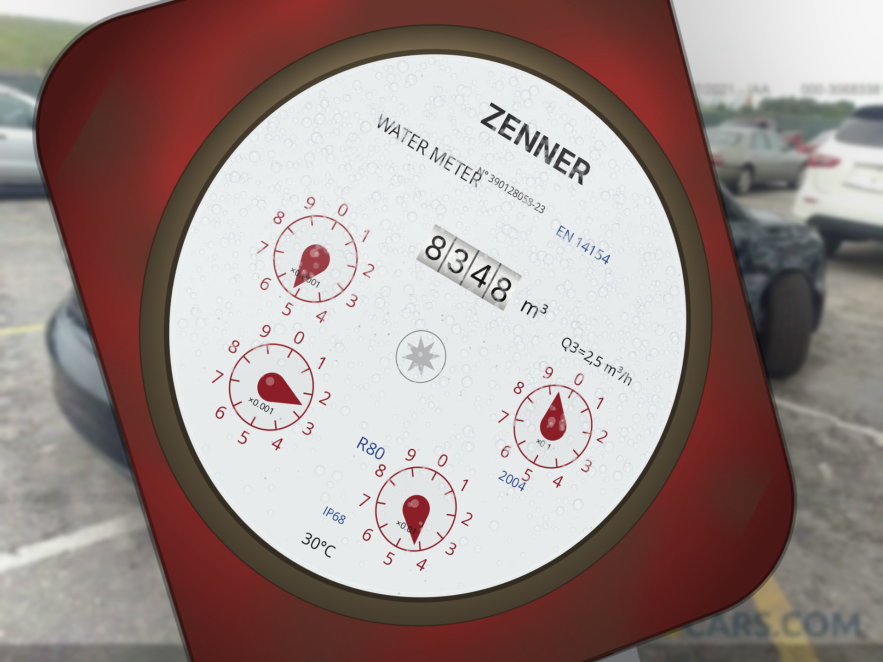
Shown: 8347.9425 m³
